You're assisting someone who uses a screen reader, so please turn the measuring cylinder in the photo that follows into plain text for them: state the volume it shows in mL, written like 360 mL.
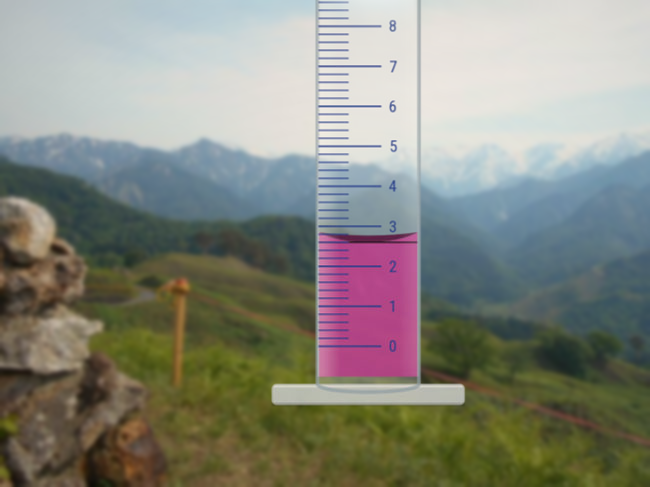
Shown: 2.6 mL
